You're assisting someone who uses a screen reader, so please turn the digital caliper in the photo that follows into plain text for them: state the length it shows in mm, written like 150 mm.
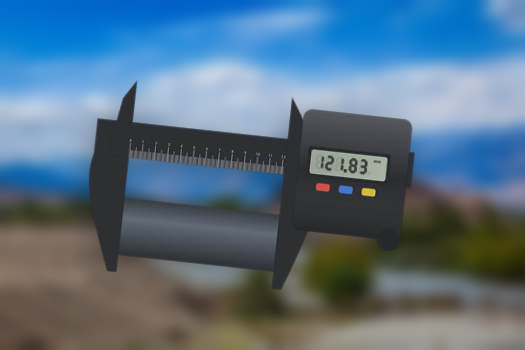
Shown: 121.83 mm
